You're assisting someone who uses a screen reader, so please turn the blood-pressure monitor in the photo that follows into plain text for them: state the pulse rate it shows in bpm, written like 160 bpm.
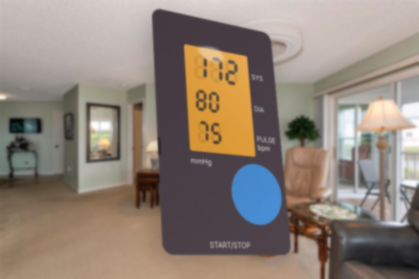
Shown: 75 bpm
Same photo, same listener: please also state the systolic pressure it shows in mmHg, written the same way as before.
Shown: 172 mmHg
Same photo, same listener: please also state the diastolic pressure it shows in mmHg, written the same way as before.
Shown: 80 mmHg
